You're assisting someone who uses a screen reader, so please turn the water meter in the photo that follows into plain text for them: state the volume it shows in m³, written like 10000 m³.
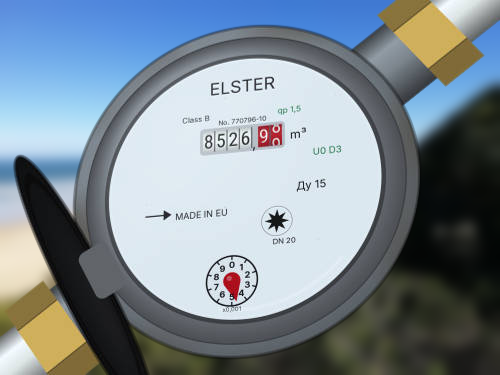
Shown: 8526.984 m³
